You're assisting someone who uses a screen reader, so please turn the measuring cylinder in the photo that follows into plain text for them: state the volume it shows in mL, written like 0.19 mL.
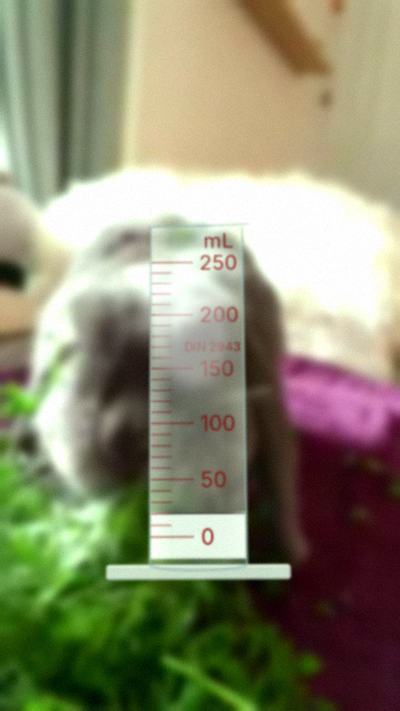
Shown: 20 mL
